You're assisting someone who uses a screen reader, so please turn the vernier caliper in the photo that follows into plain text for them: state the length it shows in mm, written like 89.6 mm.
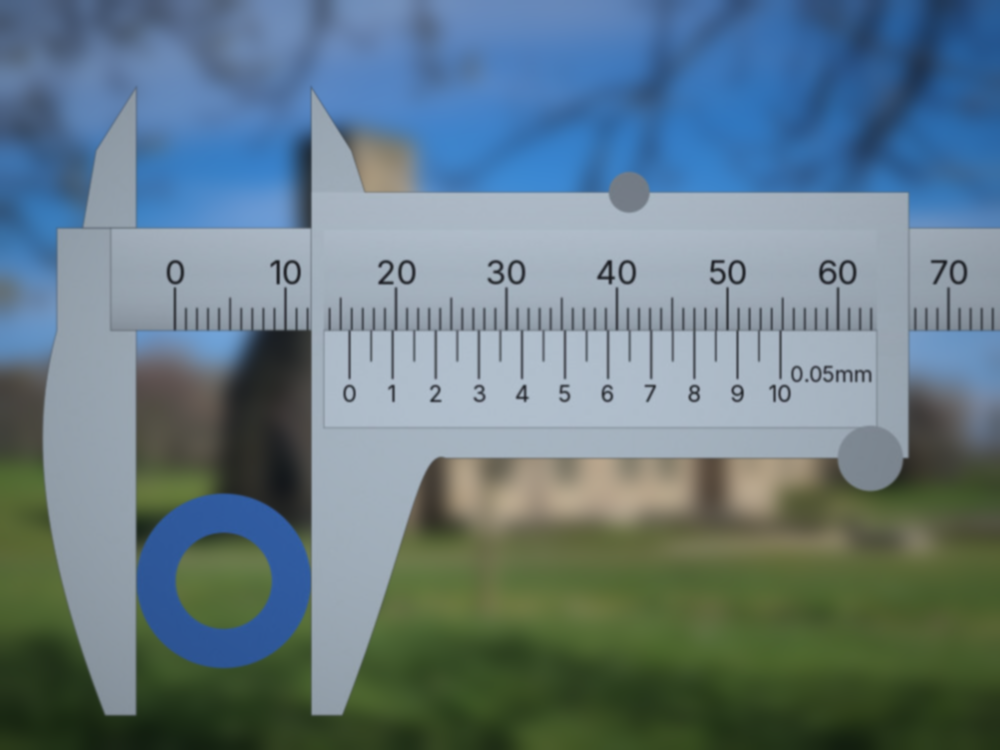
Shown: 15.8 mm
